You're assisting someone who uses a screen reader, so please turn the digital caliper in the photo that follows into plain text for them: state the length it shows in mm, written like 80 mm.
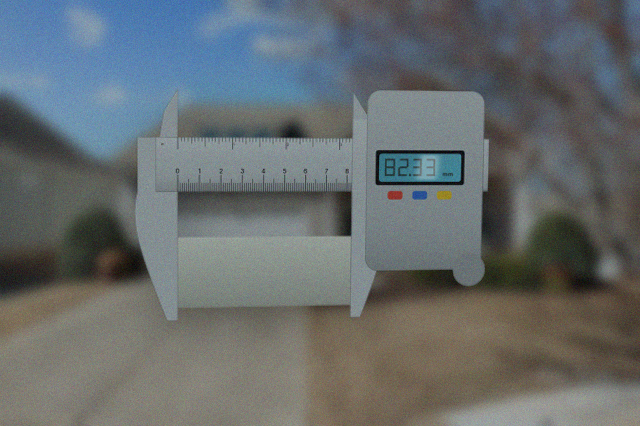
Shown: 82.33 mm
